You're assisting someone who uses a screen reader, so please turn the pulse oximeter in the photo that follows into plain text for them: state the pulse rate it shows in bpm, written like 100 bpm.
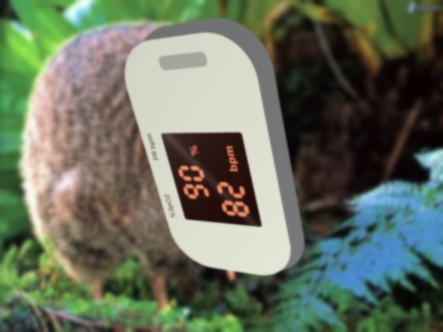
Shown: 82 bpm
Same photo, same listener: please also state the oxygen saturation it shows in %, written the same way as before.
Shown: 90 %
